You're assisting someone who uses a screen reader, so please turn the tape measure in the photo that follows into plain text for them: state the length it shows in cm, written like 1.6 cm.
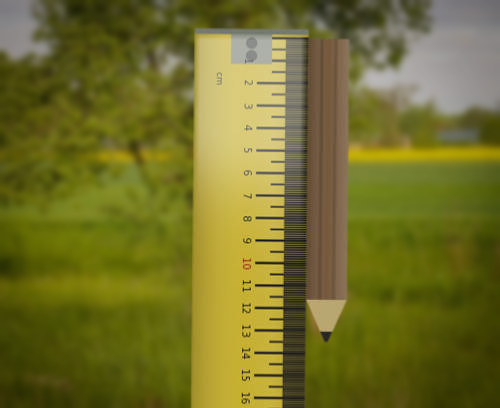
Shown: 13.5 cm
